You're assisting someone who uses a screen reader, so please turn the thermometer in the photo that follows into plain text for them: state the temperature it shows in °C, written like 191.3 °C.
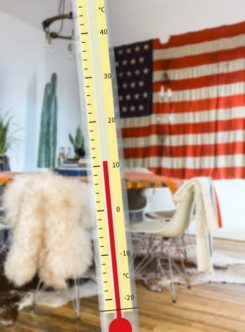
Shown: 11 °C
